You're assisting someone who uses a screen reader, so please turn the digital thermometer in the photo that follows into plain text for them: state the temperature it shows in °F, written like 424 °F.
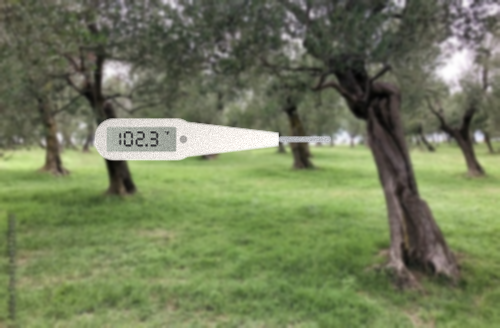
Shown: 102.3 °F
